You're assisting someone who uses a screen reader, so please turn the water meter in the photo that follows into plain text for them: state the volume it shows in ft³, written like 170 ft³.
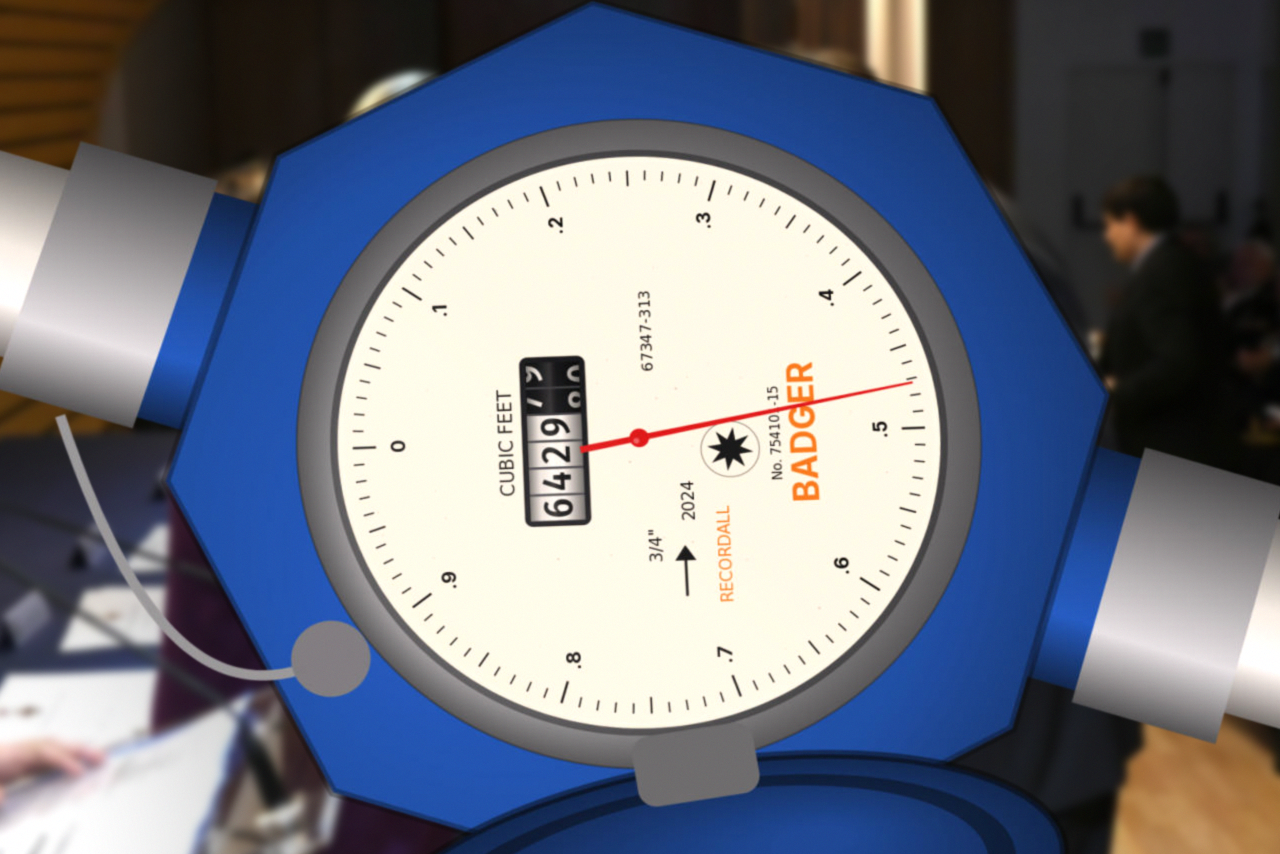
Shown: 642979.47 ft³
